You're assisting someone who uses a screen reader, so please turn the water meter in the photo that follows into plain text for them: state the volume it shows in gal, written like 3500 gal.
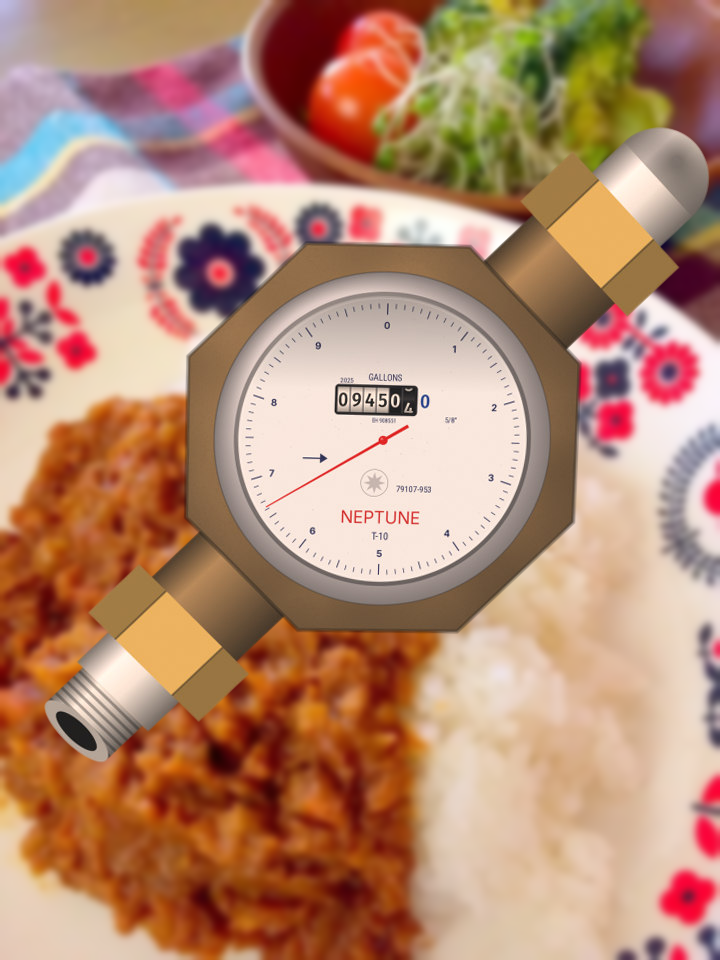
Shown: 945036.6 gal
